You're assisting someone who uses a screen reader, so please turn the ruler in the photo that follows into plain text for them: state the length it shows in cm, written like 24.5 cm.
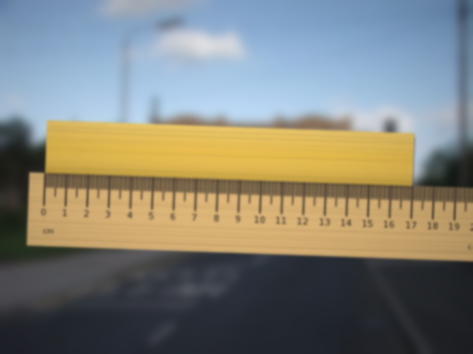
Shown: 17 cm
